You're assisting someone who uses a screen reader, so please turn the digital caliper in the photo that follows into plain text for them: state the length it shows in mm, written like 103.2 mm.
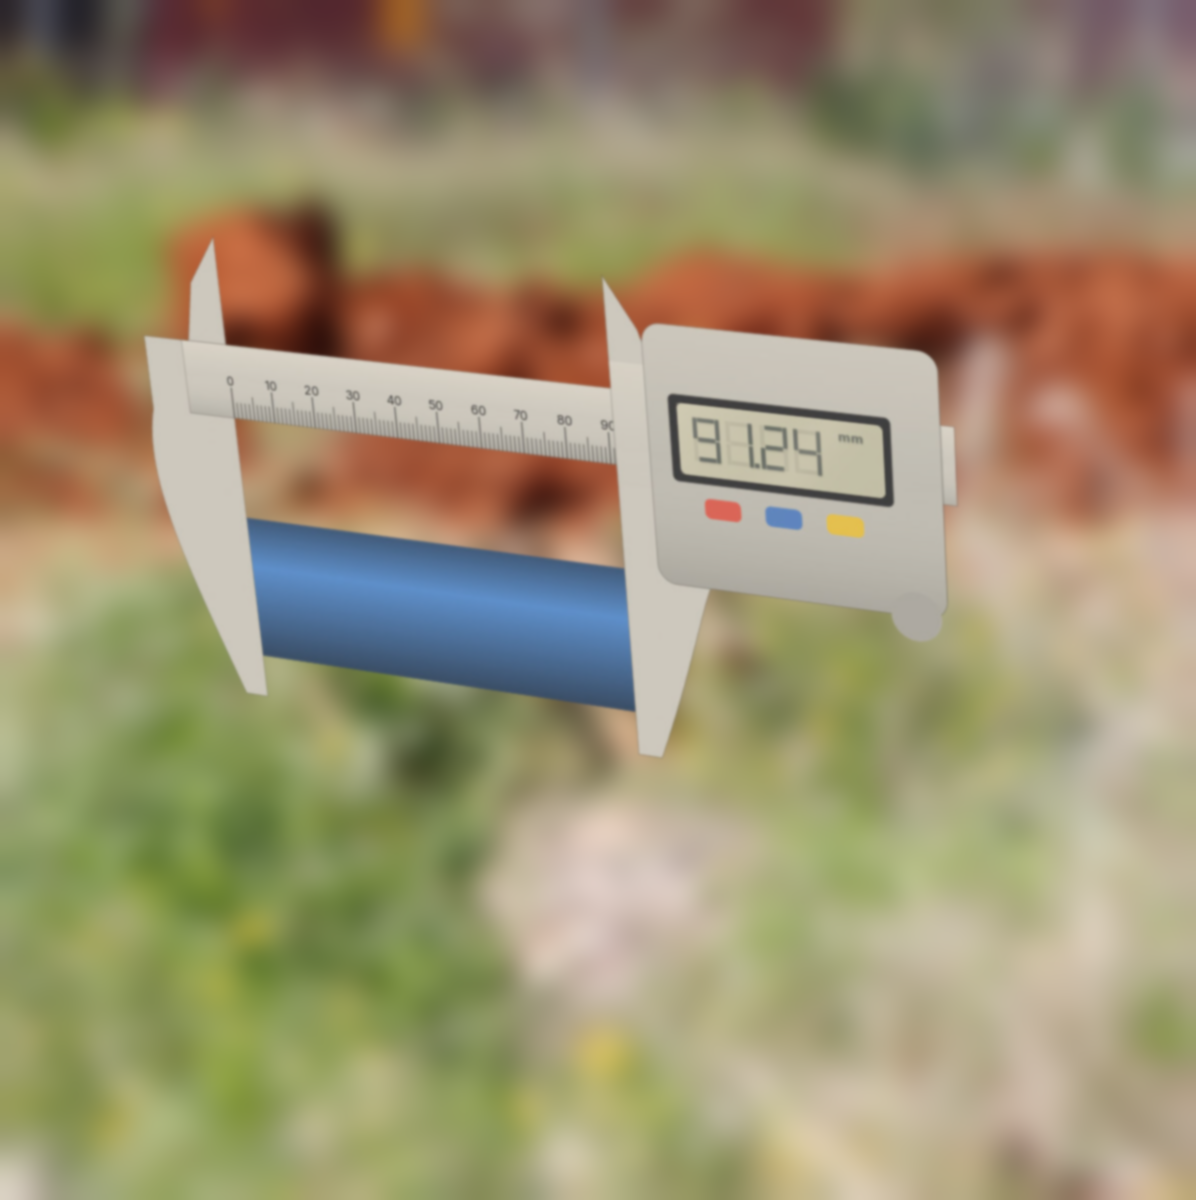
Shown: 91.24 mm
